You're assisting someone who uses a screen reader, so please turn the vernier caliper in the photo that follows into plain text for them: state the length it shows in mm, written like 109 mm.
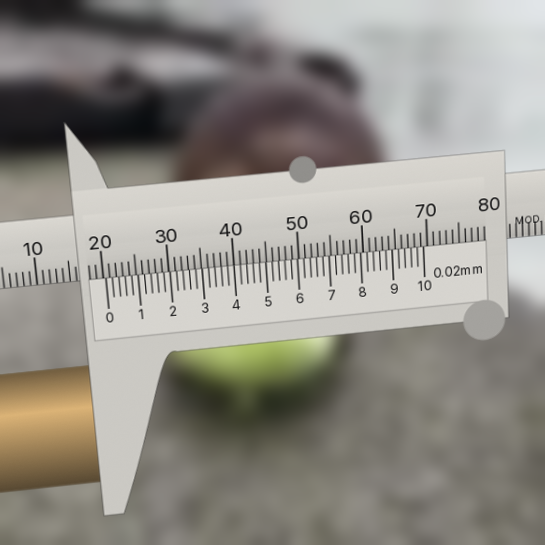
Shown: 20.4 mm
